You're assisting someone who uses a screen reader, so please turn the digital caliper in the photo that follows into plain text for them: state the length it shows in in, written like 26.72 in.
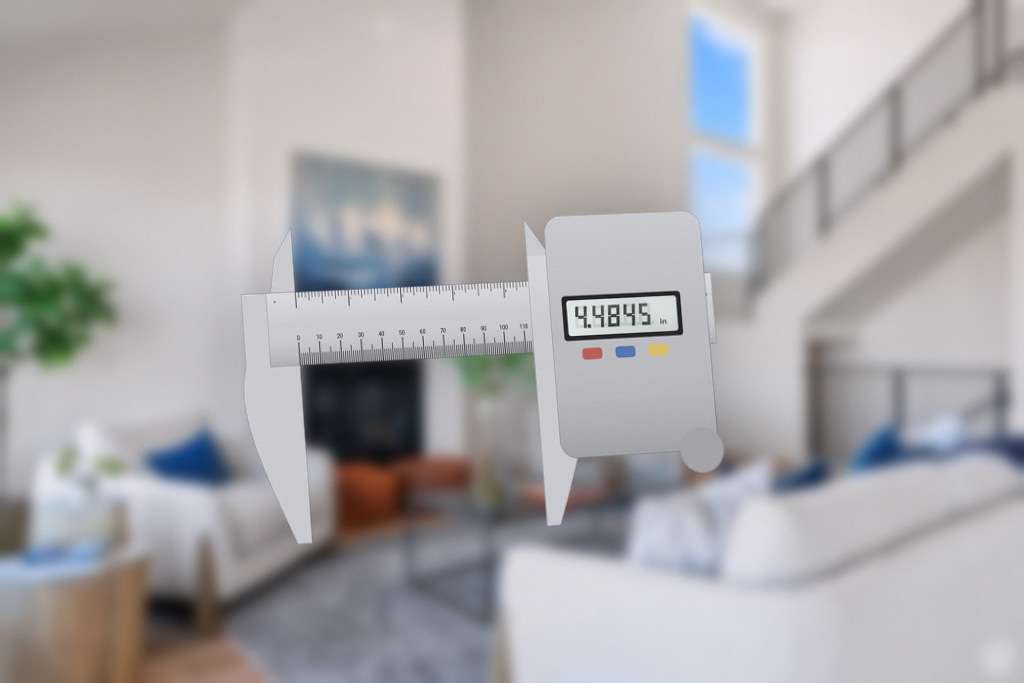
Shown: 4.4845 in
